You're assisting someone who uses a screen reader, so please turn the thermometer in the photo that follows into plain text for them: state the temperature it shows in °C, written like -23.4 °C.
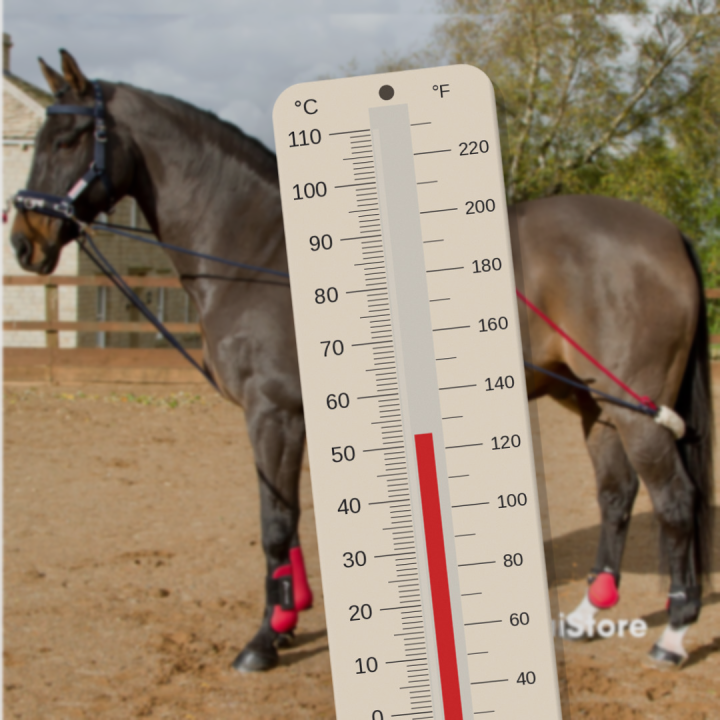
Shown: 52 °C
